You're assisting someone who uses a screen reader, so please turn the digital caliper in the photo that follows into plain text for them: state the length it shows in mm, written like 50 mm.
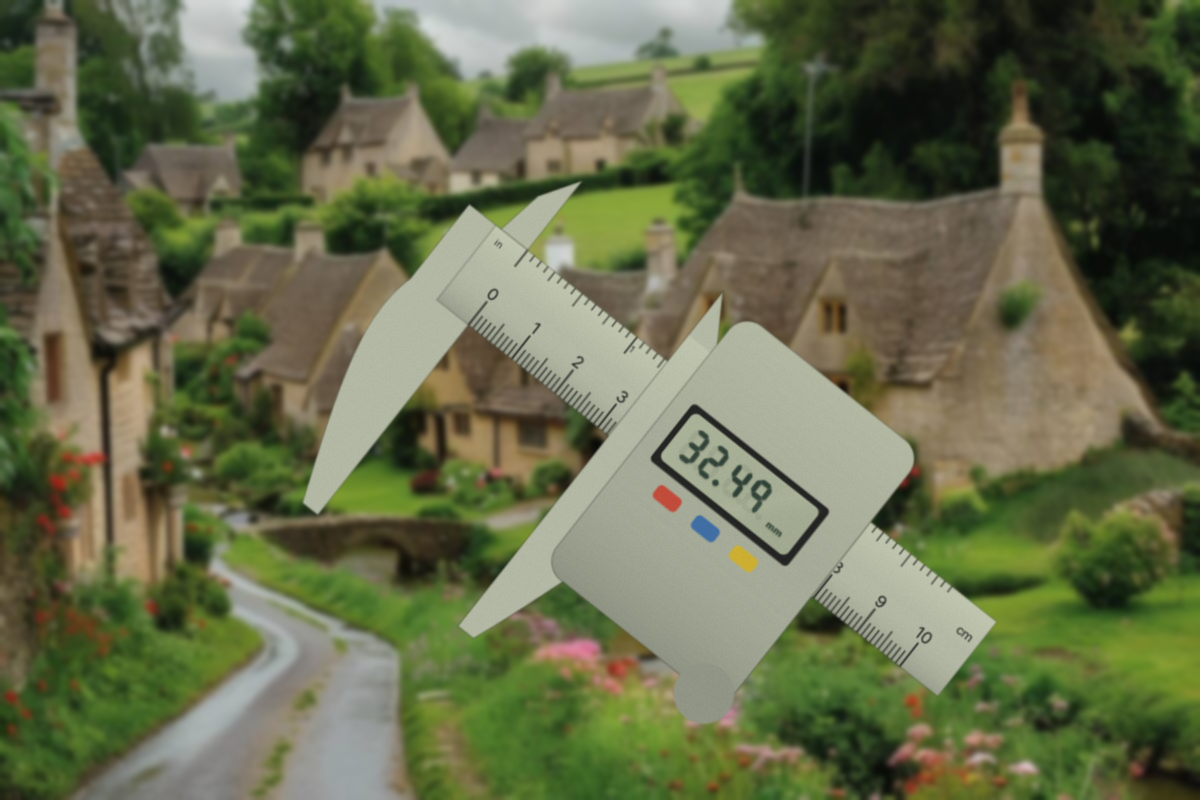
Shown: 32.49 mm
